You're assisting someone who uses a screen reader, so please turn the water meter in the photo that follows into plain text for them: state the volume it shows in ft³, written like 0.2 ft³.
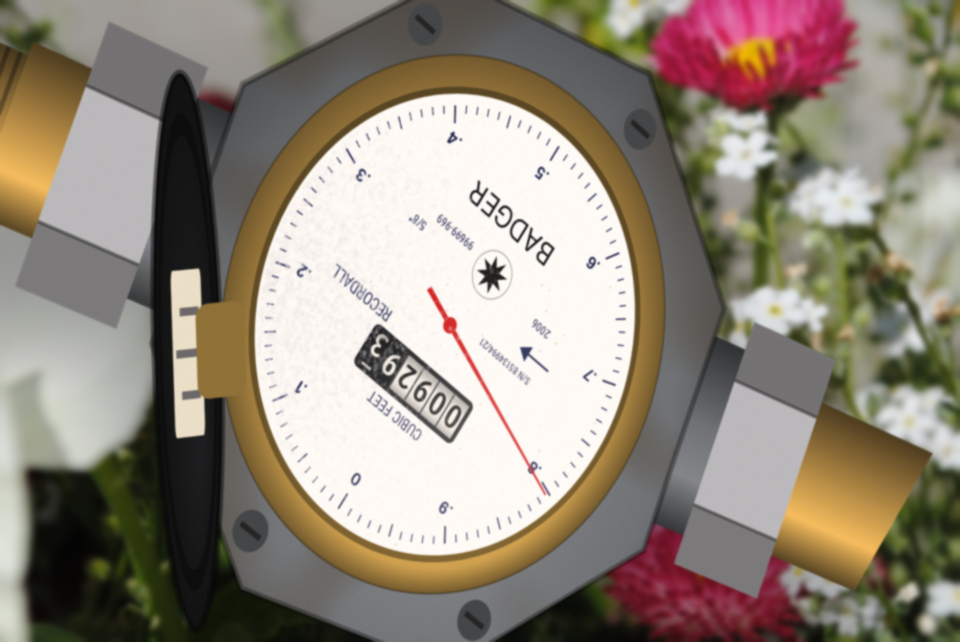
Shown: 9292.80 ft³
